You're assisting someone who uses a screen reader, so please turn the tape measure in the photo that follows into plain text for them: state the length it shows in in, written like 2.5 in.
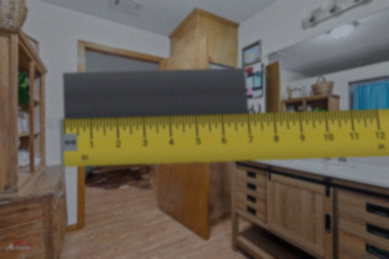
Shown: 7 in
